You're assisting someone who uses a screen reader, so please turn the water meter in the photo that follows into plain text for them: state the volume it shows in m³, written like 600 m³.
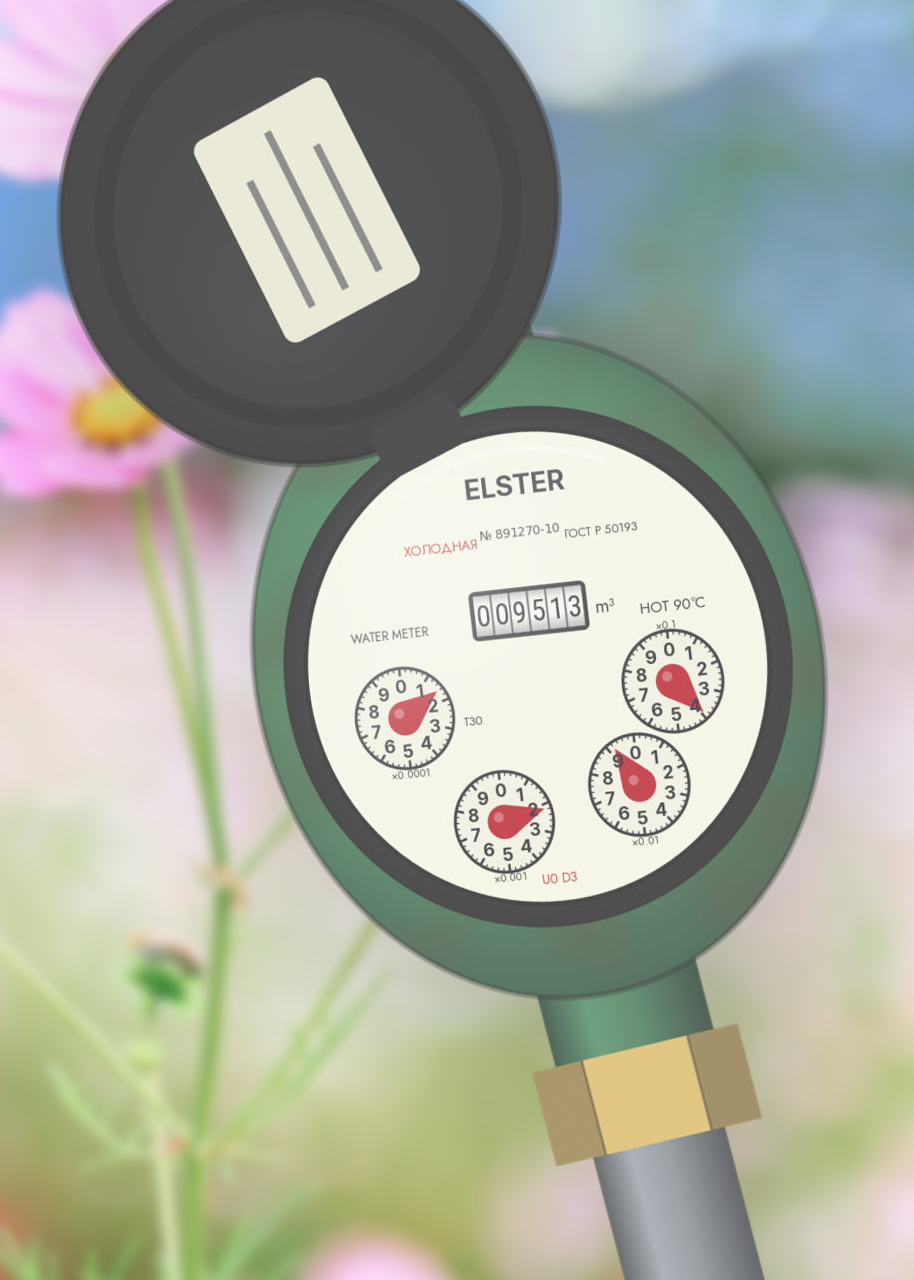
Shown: 9513.3921 m³
